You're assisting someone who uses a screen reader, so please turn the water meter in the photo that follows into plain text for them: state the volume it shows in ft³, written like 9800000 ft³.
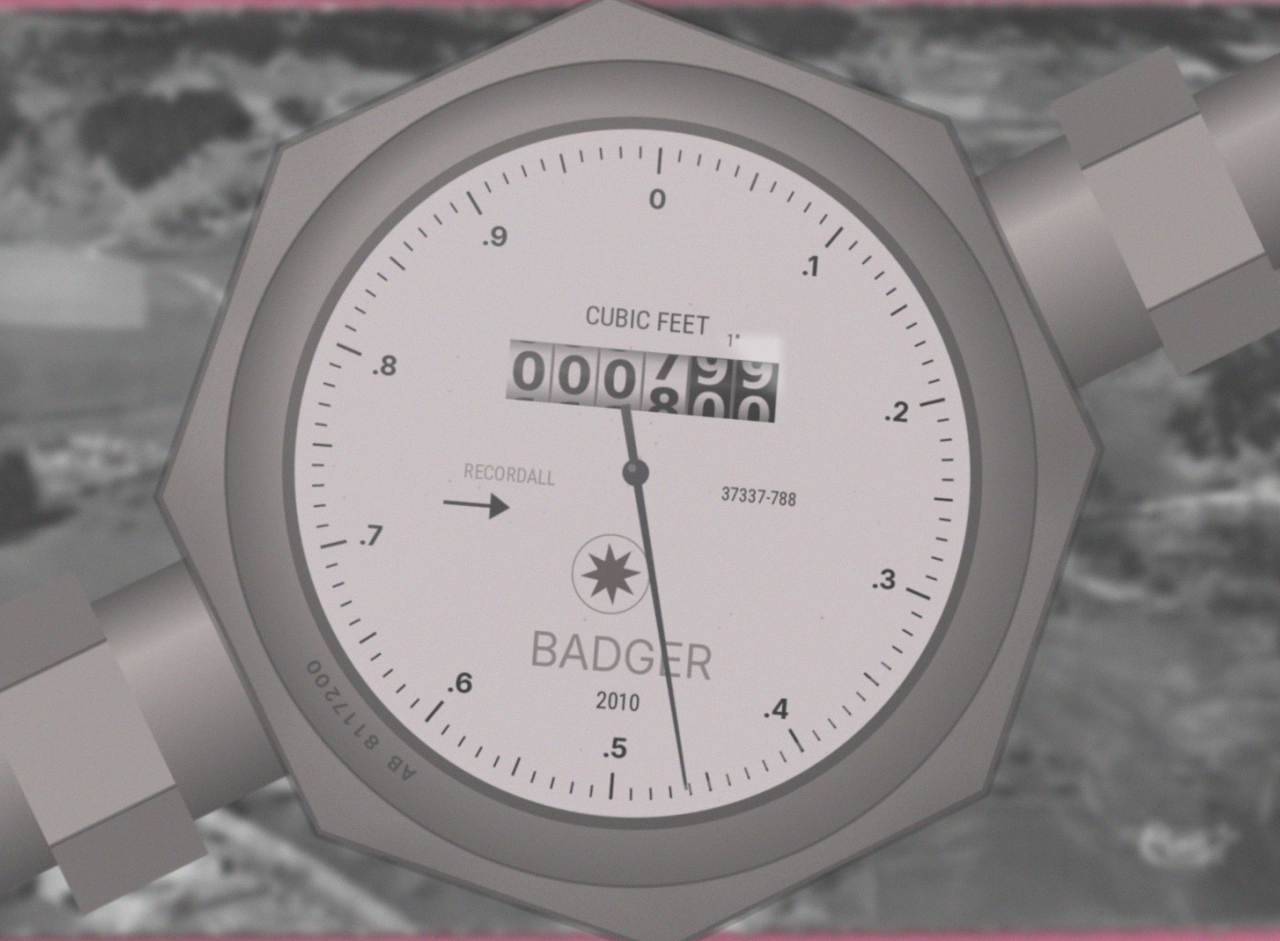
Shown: 799.46 ft³
